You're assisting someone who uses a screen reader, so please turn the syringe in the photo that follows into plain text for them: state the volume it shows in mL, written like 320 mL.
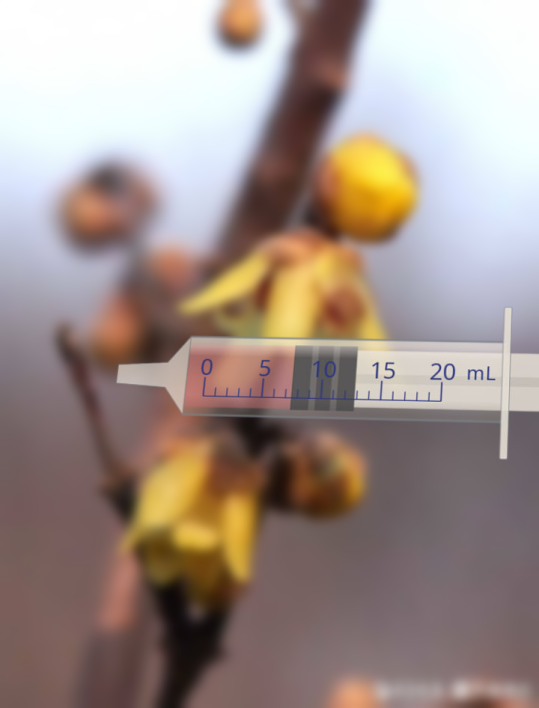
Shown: 7.5 mL
